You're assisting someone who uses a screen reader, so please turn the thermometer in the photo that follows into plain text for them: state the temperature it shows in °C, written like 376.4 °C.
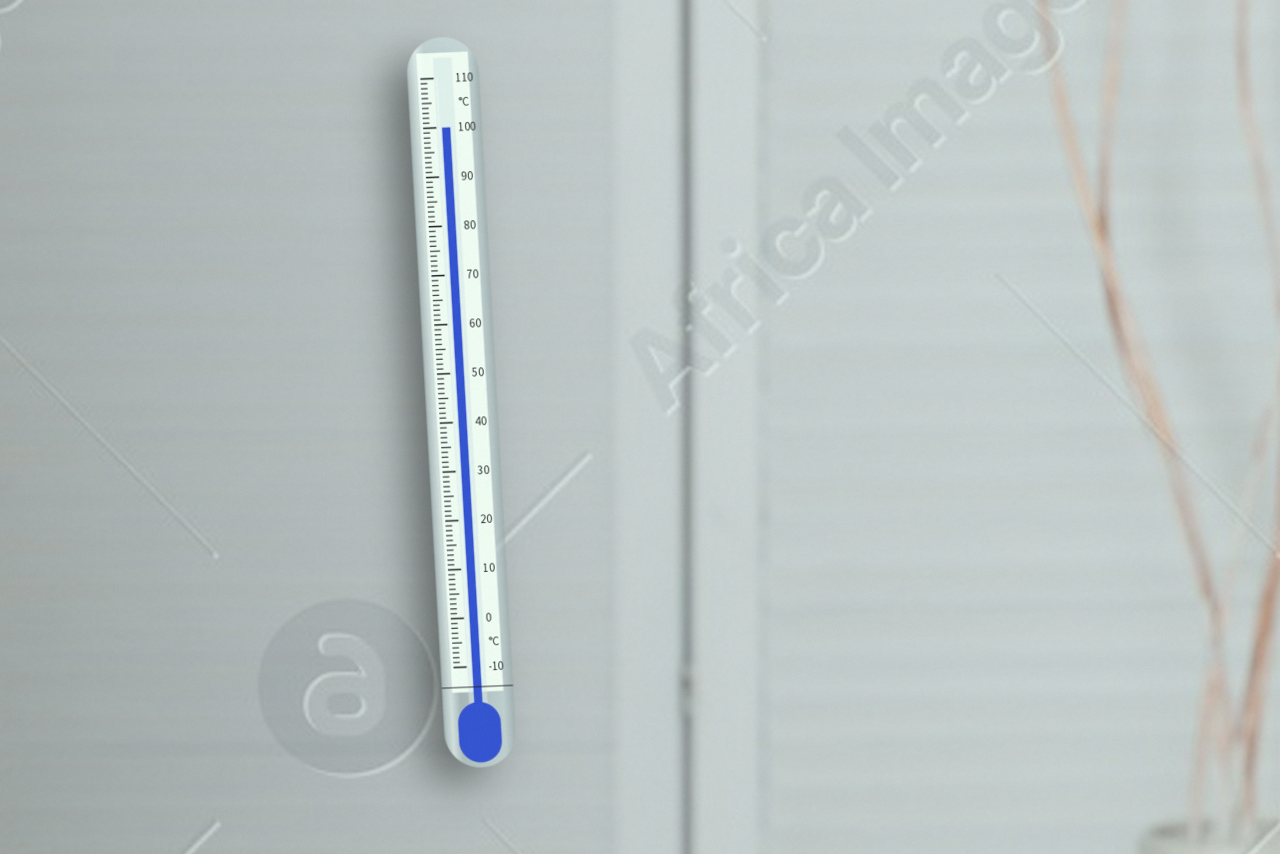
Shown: 100 °C
